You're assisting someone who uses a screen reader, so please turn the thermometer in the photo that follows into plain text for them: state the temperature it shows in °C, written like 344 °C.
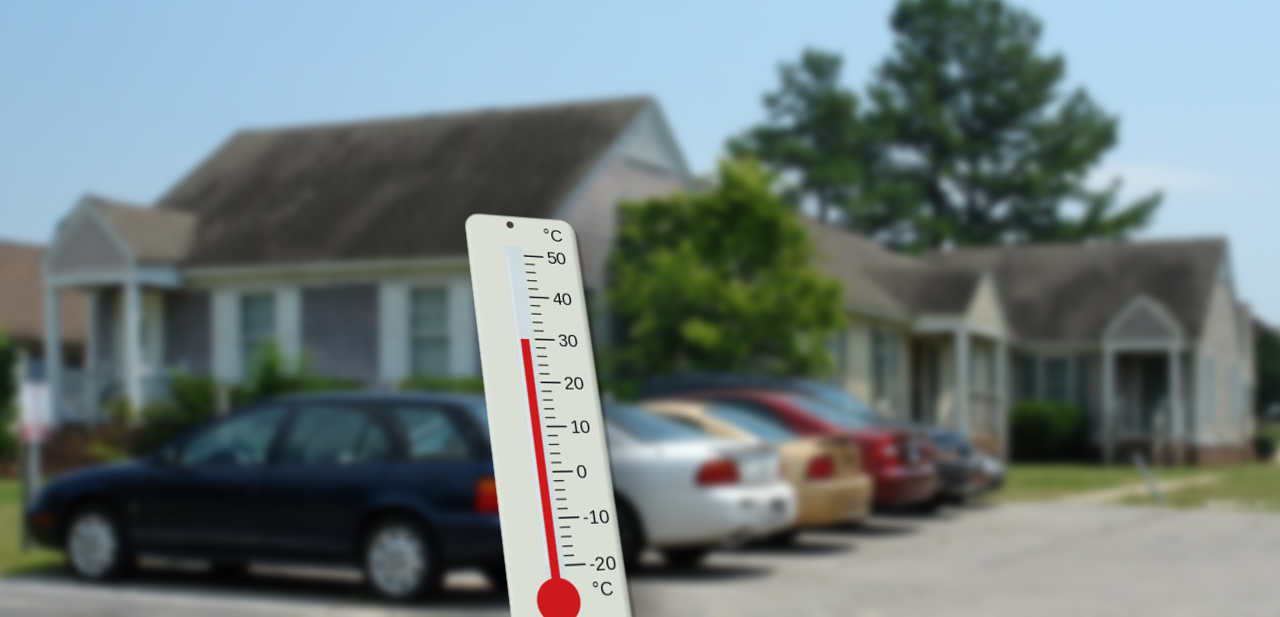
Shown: 30 °C
